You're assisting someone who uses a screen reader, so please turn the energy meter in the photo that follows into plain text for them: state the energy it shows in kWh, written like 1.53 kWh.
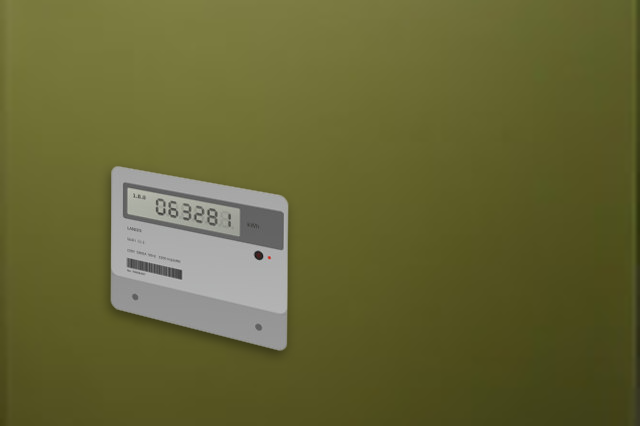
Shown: 63281 kWh
